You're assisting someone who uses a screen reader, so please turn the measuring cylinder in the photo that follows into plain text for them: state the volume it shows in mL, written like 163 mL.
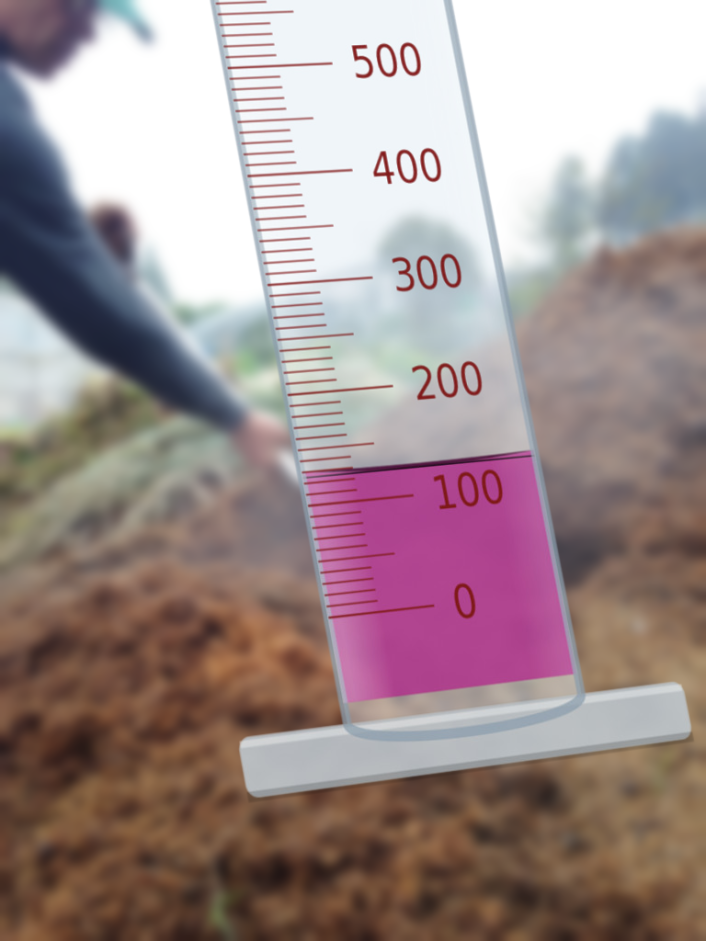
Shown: 125 mL
